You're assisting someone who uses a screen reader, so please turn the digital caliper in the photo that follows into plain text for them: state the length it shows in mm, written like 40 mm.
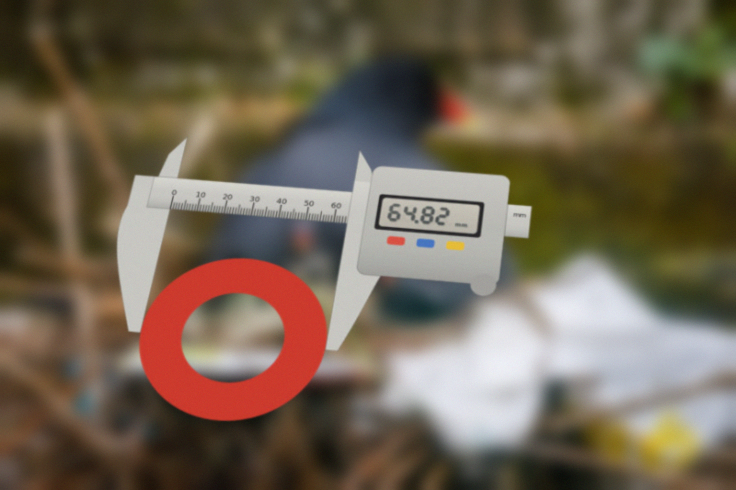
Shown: 64.82 mm
